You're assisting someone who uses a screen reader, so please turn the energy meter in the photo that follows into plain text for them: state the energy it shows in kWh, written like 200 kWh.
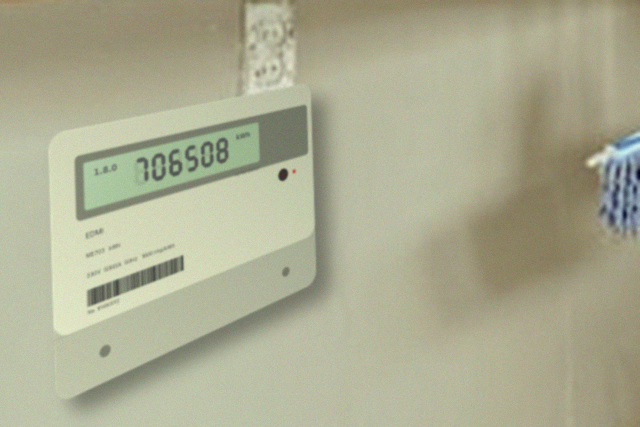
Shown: 706508 kWh
